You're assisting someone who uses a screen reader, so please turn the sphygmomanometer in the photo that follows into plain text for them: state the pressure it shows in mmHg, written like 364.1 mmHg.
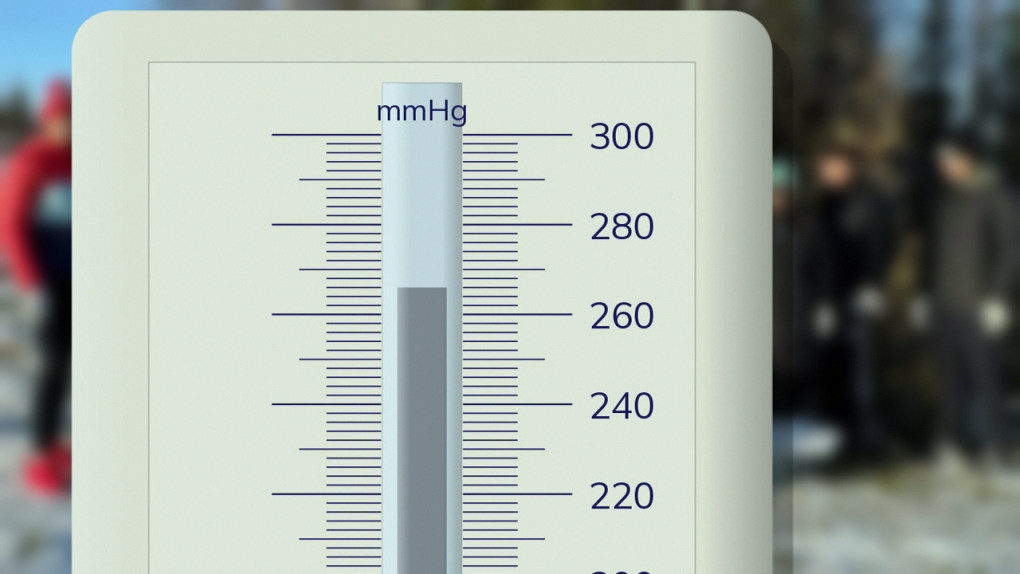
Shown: 266 mmHg
